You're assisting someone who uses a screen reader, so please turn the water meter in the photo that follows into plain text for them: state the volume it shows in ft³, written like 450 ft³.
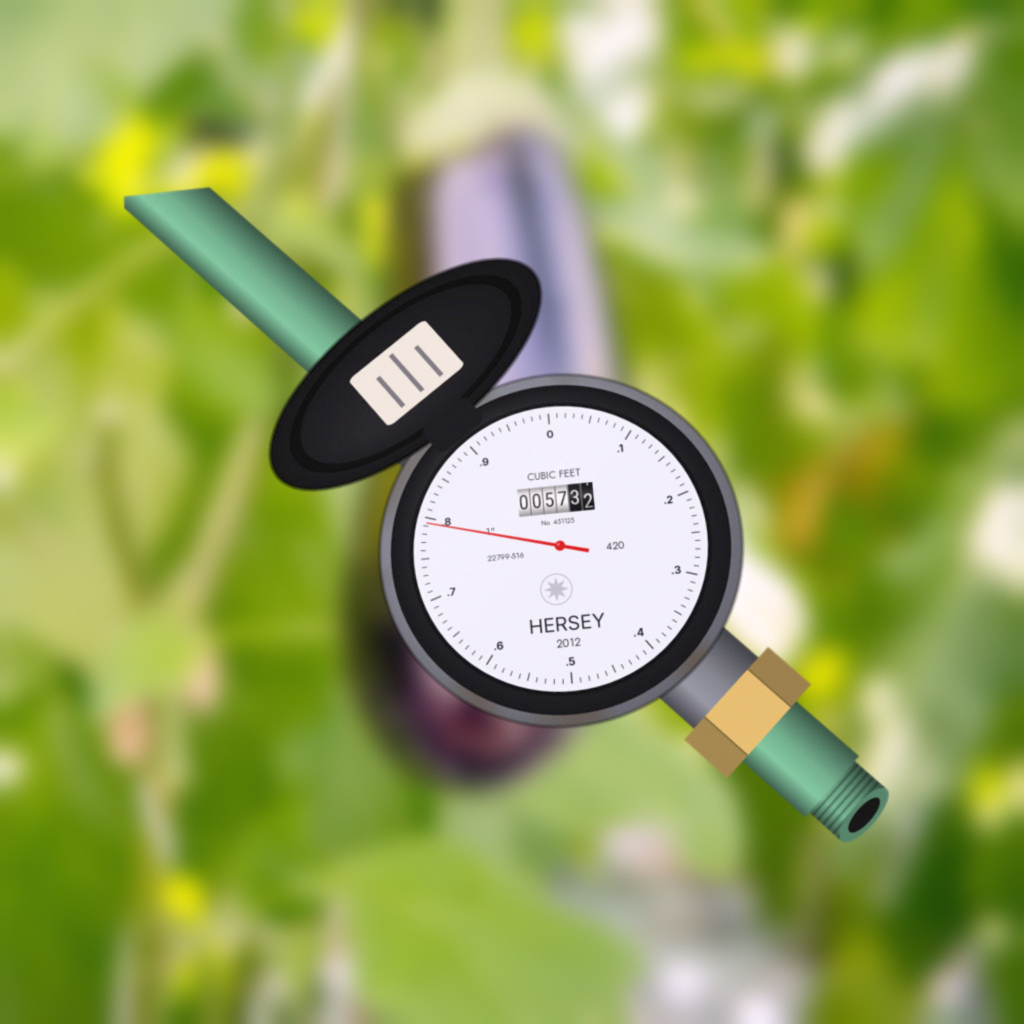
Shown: 5731.79 ft³
